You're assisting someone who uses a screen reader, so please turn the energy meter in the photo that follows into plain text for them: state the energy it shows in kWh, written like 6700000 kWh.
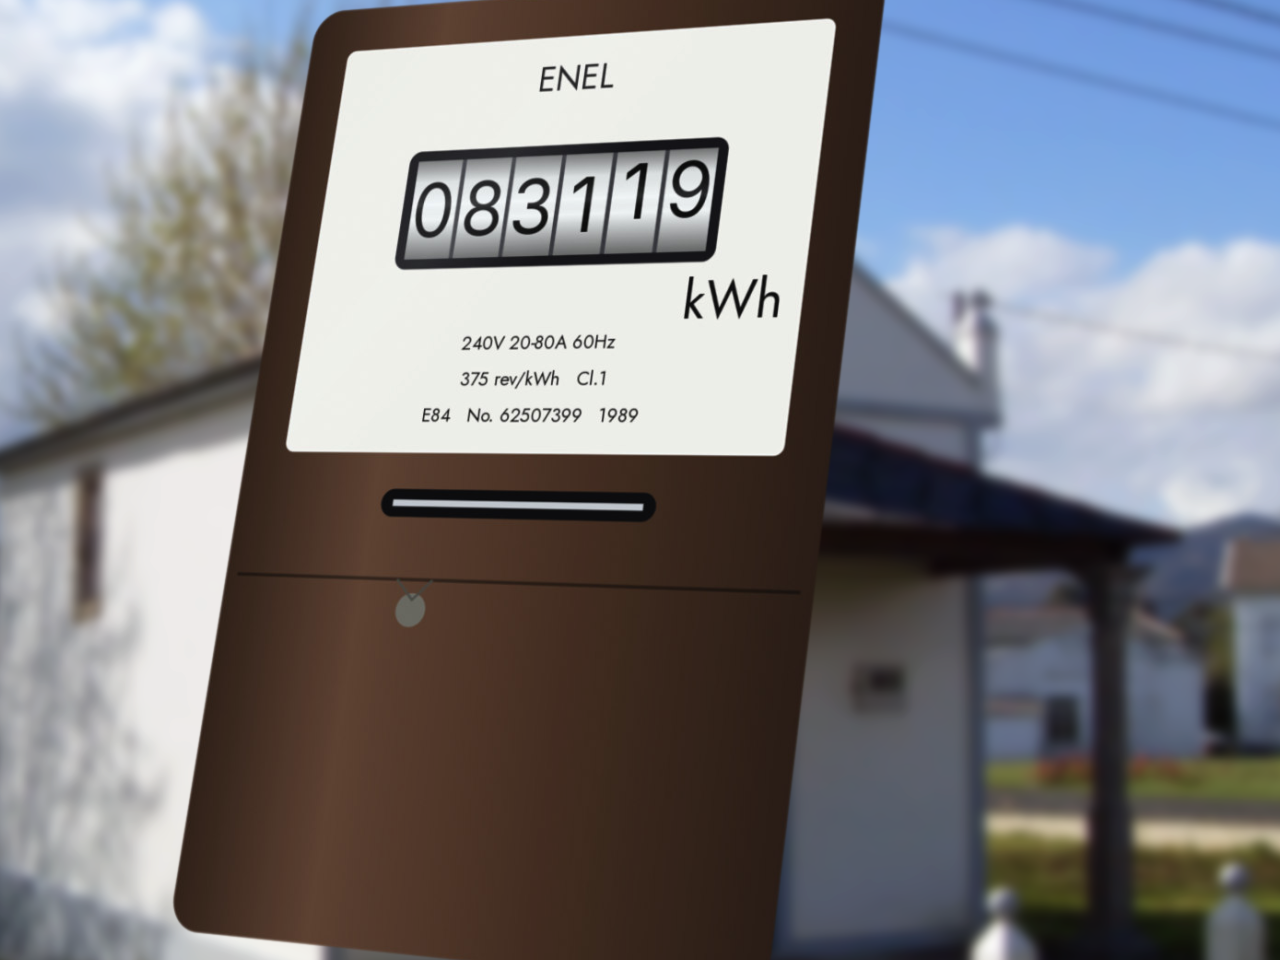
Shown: 83119 kWh
